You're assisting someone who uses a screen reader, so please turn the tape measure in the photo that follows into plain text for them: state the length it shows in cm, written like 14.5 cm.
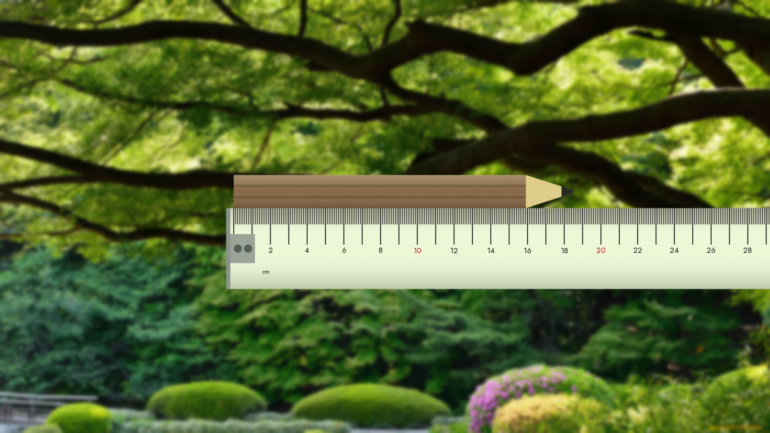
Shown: 18.5 cm
